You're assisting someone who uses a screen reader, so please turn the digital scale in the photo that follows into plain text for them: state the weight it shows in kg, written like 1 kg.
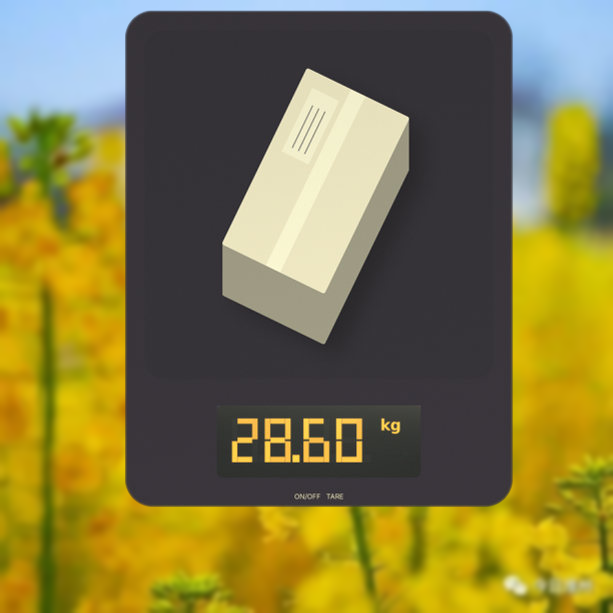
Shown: 28.60 kg
